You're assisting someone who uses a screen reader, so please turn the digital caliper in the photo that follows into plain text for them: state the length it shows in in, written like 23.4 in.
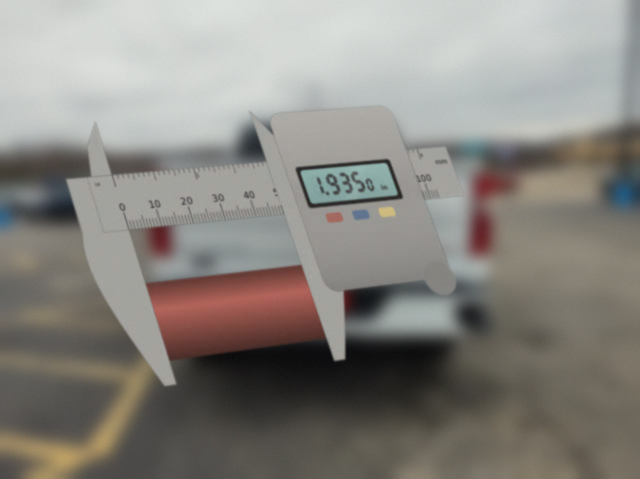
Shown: 1.9350 in
